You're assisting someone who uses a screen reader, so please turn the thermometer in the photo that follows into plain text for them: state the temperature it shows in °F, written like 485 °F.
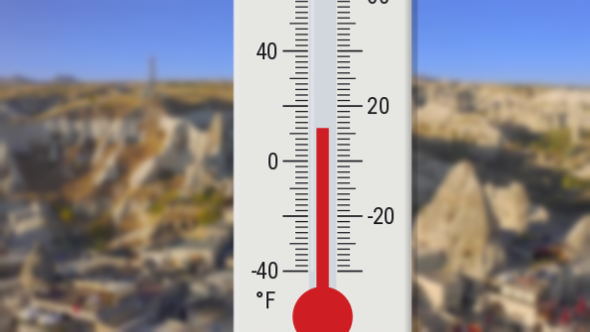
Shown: 12 °F
